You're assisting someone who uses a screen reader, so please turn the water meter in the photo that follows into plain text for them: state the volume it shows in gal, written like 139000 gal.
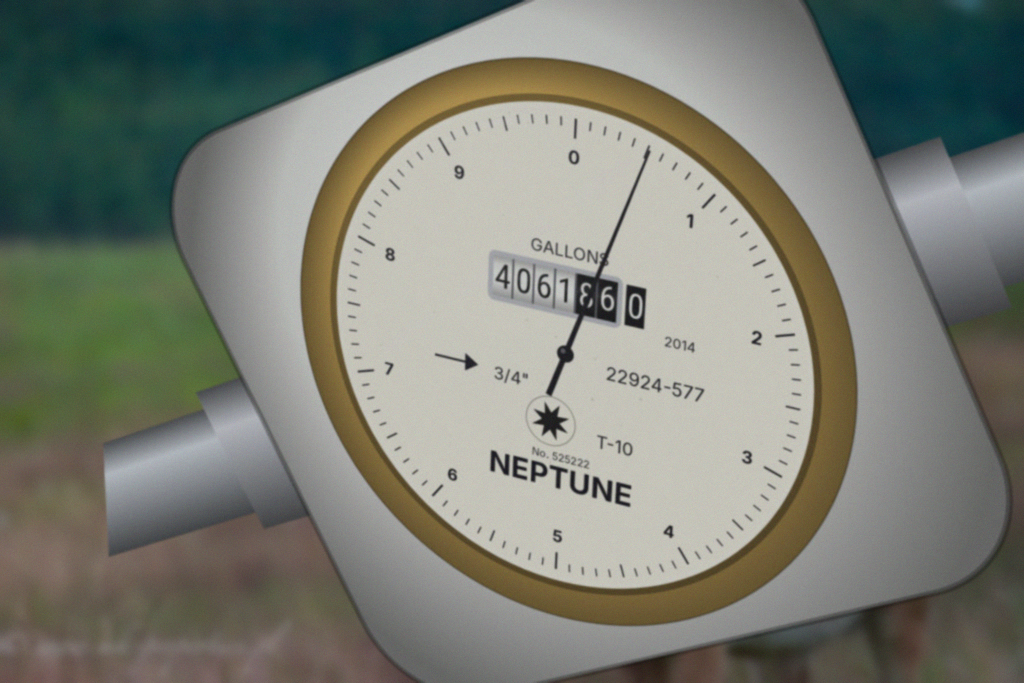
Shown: 4061860.5 gal
